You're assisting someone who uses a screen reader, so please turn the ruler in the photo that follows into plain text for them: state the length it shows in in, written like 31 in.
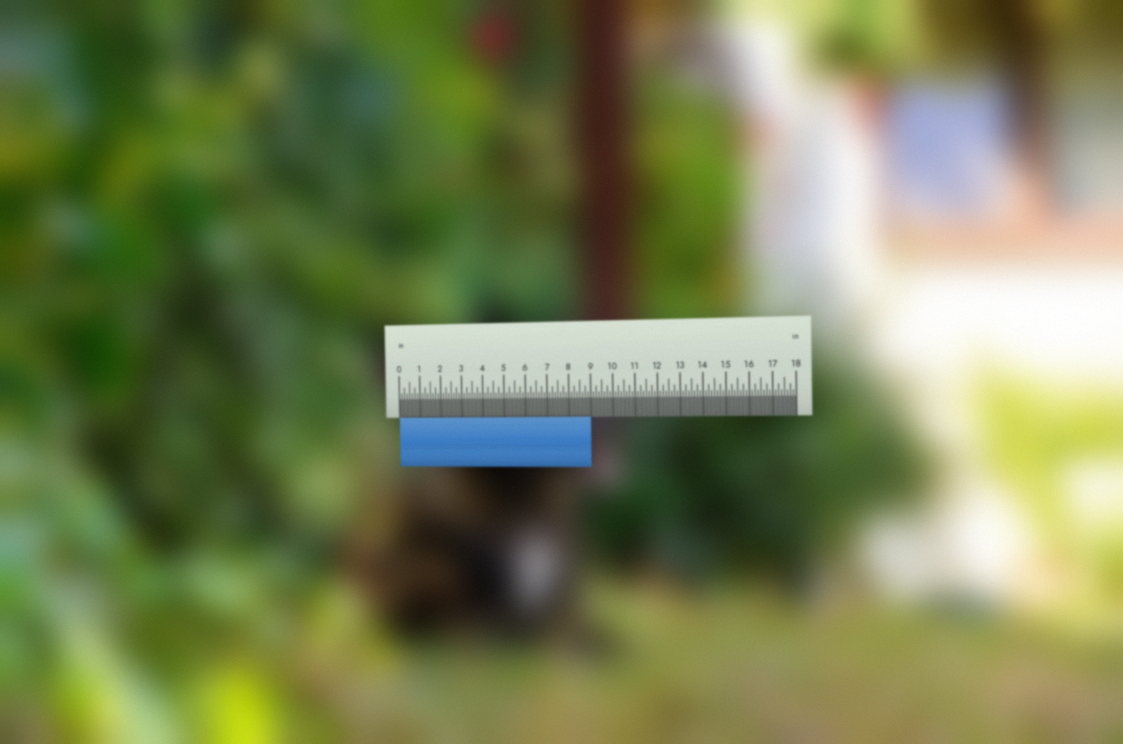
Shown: 9 in
